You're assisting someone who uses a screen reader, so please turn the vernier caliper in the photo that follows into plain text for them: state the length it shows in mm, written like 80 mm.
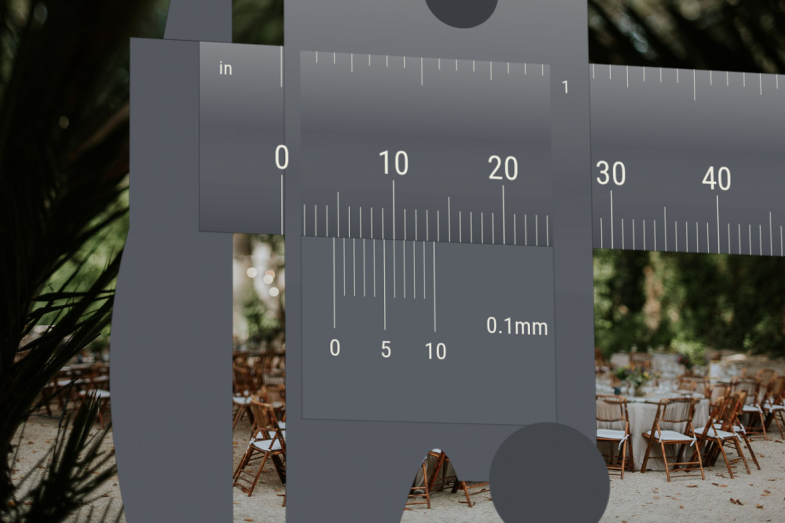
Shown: 4.6 mm
